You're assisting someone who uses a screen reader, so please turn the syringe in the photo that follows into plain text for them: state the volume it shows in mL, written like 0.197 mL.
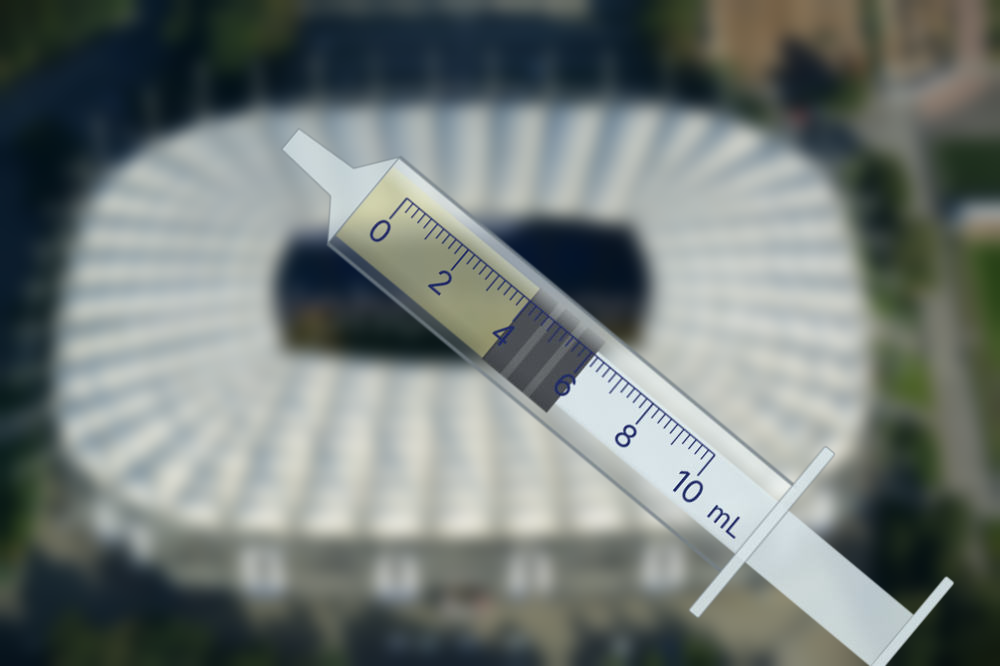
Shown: 4 mL
